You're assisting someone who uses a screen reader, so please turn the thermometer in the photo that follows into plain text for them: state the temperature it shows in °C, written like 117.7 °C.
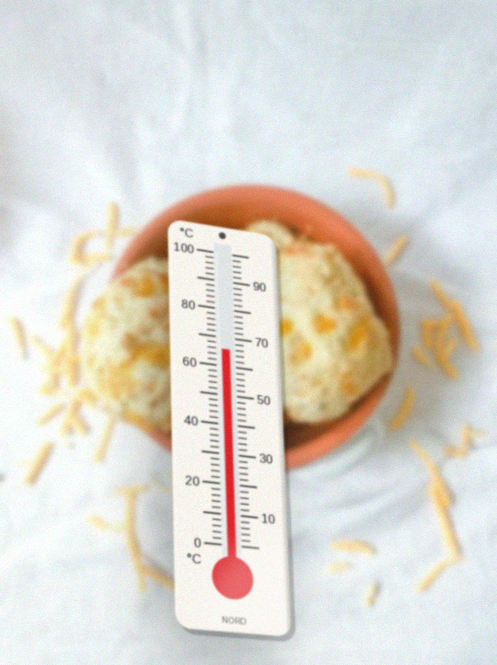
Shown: 66 °C
